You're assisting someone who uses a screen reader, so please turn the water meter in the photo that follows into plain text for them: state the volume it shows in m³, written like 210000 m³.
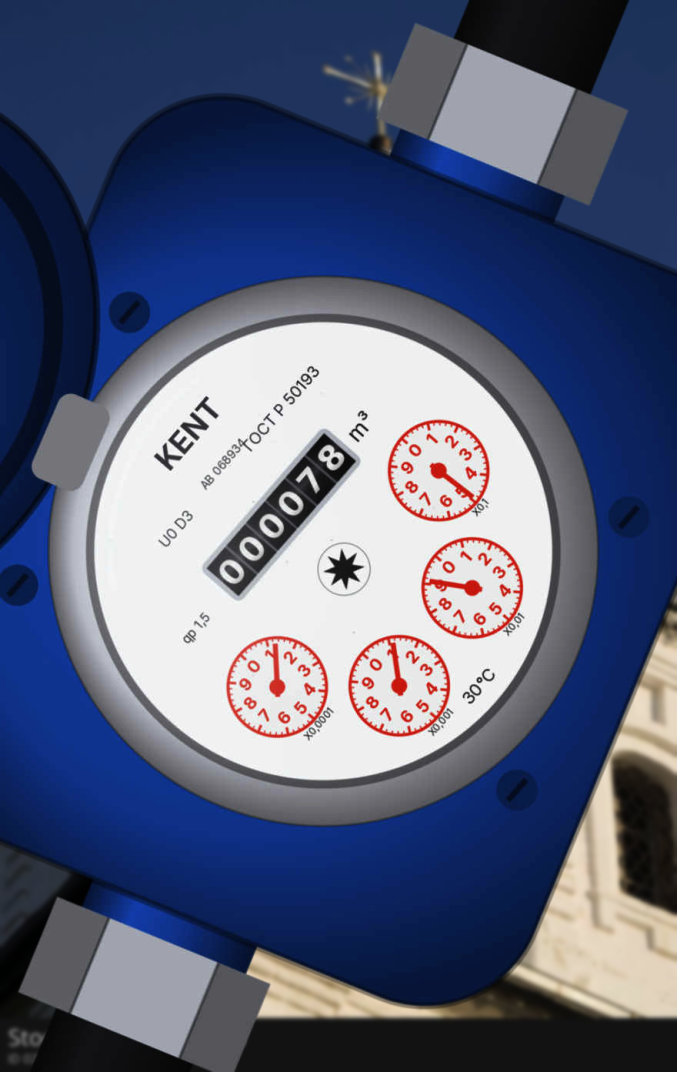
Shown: 78.4911 m³
